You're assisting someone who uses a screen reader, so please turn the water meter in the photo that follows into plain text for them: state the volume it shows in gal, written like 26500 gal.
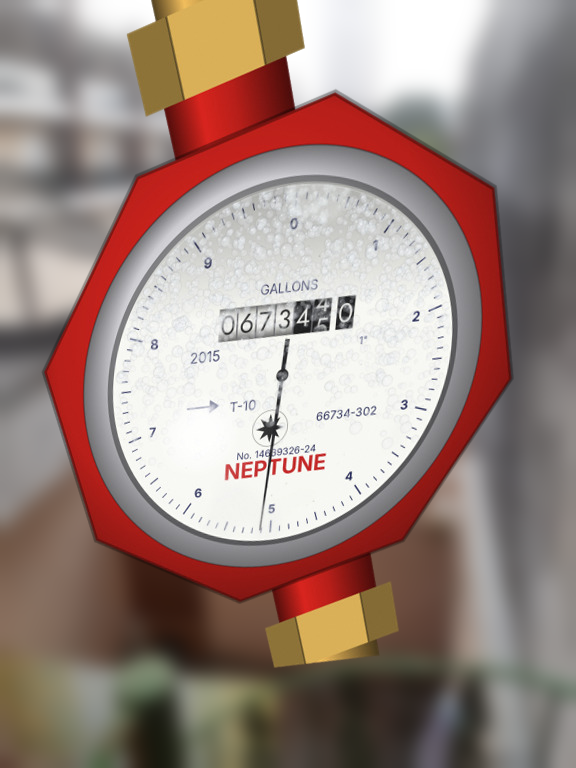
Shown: 673445.1 gal
